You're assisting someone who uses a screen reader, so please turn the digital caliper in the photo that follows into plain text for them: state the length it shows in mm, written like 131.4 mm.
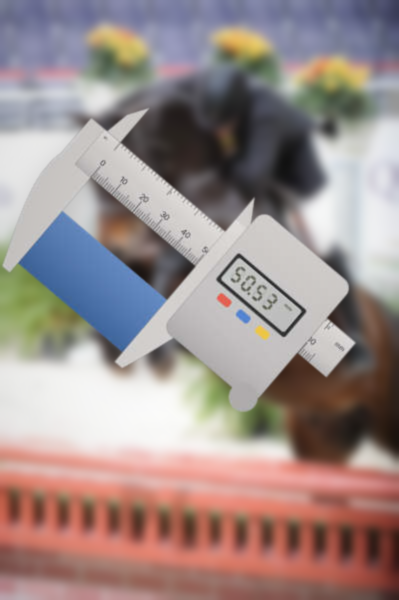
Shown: 50.53 mm
